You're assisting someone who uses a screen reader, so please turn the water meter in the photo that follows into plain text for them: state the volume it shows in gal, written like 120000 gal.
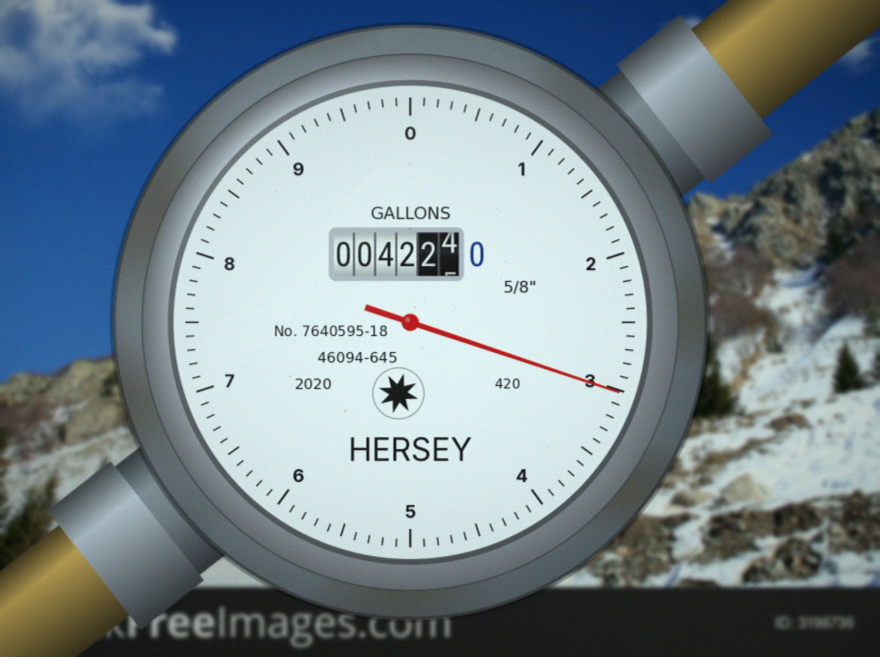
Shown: 42243.0 gal
